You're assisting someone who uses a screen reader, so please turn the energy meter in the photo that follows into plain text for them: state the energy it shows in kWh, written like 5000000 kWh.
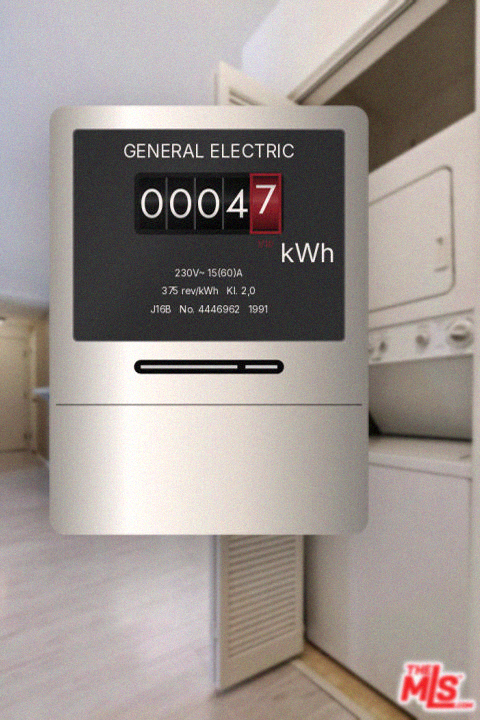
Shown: 4.7 kWh
